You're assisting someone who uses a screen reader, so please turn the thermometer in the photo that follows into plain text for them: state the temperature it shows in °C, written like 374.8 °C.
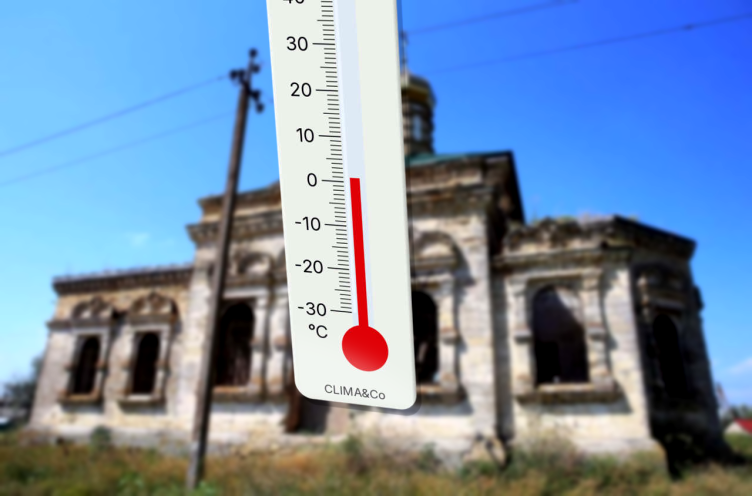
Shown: 1 °C
